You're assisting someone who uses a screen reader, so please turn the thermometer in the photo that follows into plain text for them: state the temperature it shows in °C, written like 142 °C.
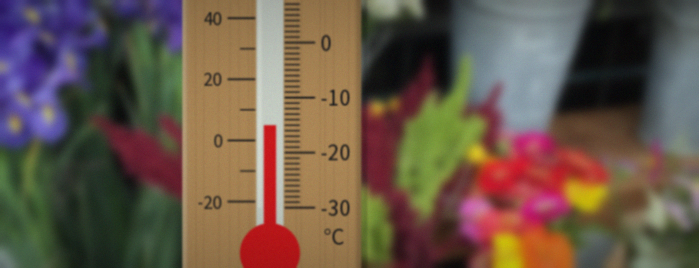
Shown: -15 °C
